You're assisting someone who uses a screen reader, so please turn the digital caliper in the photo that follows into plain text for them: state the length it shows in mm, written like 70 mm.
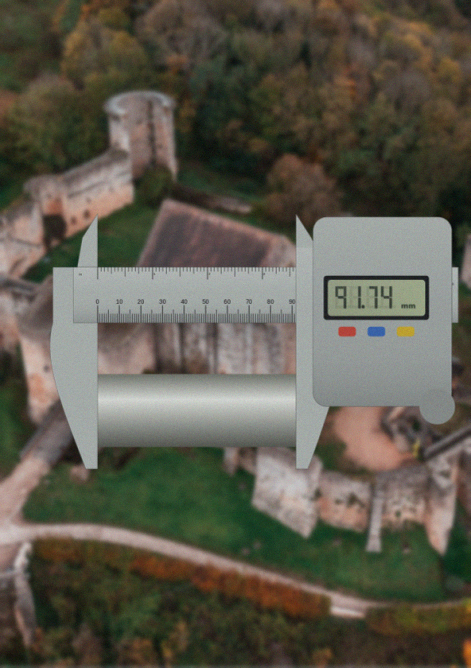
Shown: 91.74 mm
